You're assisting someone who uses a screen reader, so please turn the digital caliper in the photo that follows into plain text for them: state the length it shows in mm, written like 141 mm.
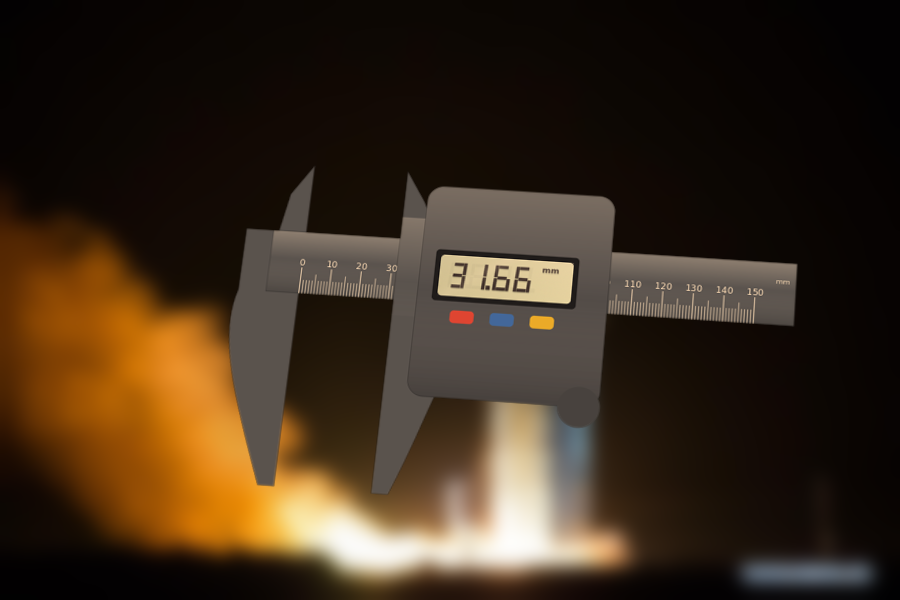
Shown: 31.66 mm
